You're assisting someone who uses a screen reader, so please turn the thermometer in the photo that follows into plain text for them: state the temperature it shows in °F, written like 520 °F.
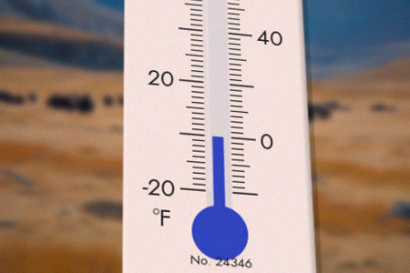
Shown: 0 °F
